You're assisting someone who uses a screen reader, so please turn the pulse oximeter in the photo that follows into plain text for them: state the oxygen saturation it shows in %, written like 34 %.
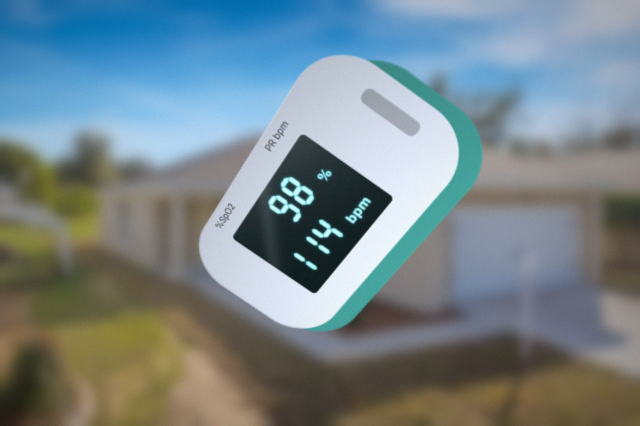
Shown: 98 %
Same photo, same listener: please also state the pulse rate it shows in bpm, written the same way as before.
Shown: 114 bpm
